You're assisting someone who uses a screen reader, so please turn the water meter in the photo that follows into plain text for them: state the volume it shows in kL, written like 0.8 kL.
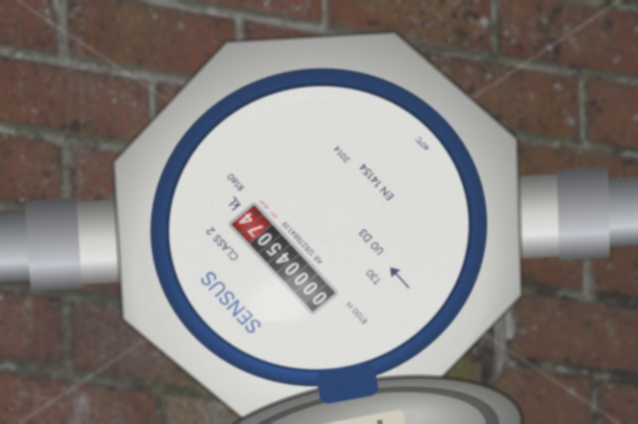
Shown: 450.74 kL
